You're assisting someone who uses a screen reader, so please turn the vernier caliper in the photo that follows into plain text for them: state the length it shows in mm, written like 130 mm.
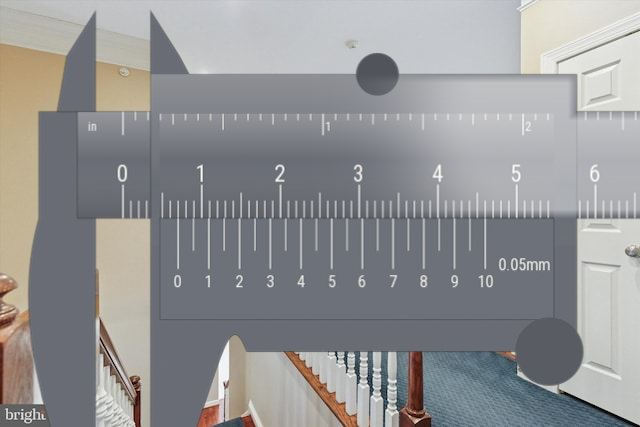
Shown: 7.0 mm
